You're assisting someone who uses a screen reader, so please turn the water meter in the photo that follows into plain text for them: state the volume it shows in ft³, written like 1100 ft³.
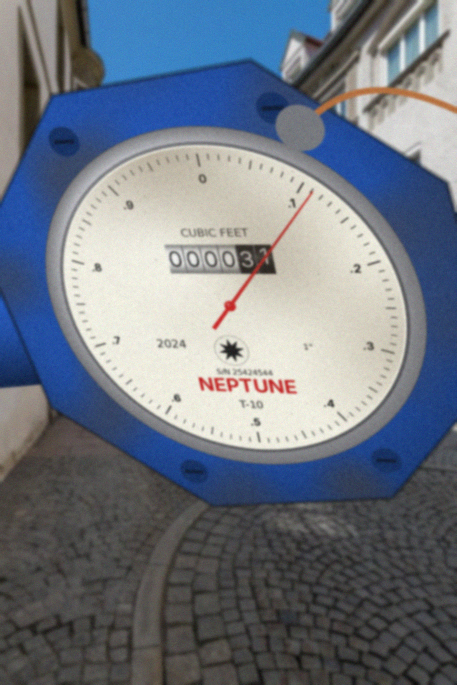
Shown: 31.11 ft³
